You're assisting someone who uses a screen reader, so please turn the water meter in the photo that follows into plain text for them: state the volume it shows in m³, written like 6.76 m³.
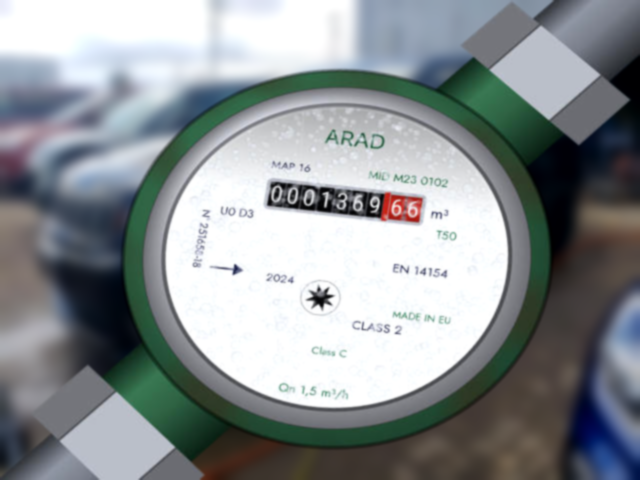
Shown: 1369.66 m³
